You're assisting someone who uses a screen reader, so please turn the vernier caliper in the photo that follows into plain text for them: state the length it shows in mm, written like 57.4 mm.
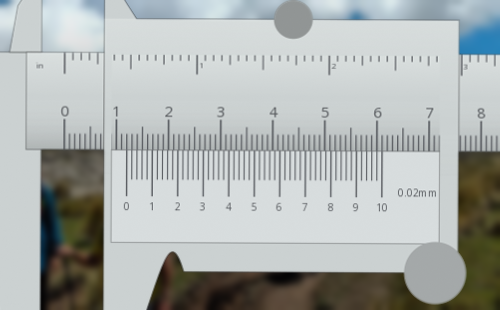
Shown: 12.0 mm
